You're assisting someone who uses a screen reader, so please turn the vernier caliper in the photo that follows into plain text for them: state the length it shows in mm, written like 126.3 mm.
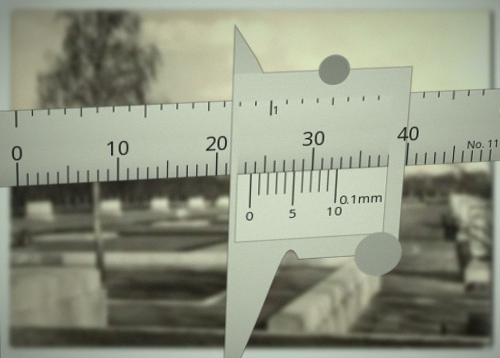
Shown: 23.6 mm
